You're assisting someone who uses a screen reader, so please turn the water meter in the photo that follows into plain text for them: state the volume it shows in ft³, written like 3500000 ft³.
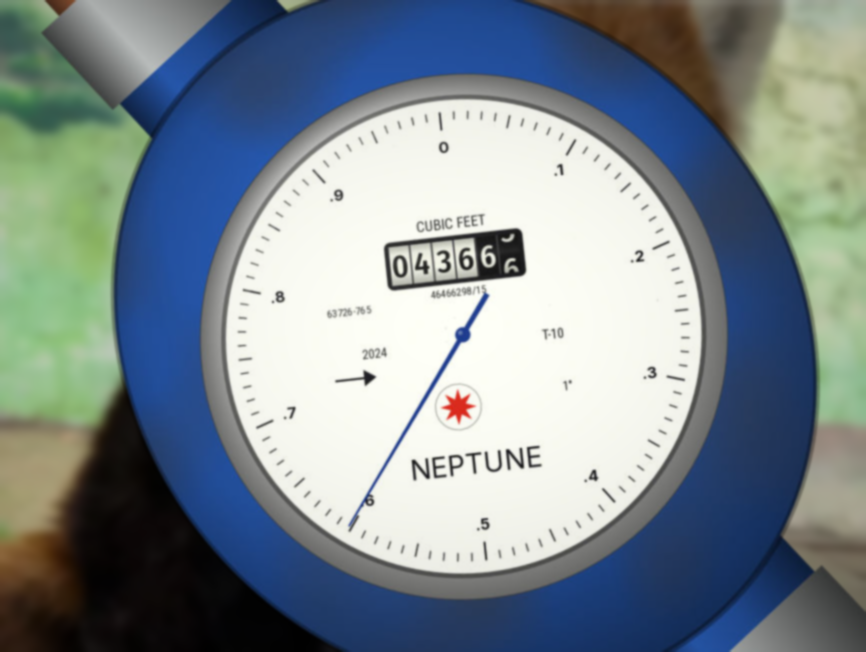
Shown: 43665.60 ft³
